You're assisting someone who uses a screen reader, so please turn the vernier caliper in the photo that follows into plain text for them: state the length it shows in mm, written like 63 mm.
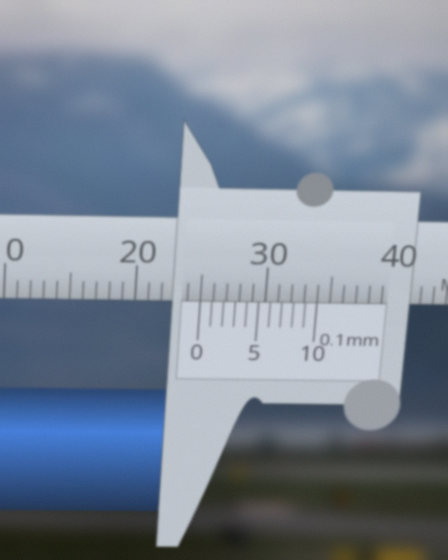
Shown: 25.0 mm
